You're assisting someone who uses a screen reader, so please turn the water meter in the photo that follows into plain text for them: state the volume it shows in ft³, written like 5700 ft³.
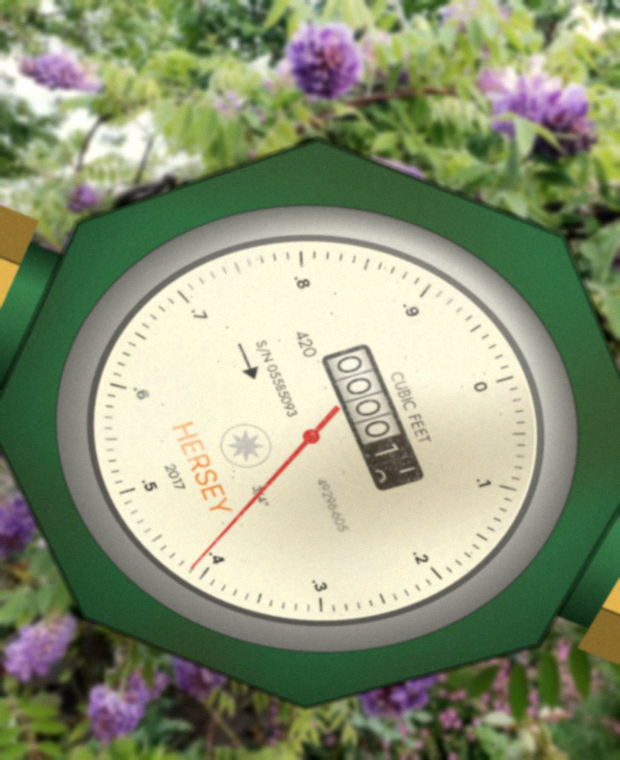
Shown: 11.41 ft³
